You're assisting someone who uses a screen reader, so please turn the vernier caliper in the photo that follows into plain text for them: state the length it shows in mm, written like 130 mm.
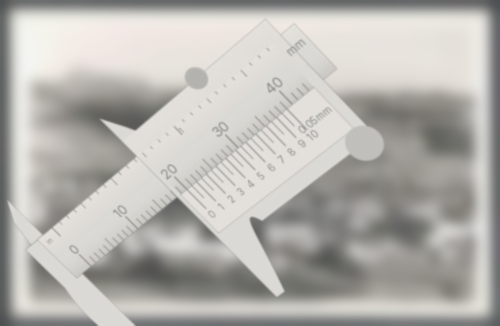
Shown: 20.0 mm
